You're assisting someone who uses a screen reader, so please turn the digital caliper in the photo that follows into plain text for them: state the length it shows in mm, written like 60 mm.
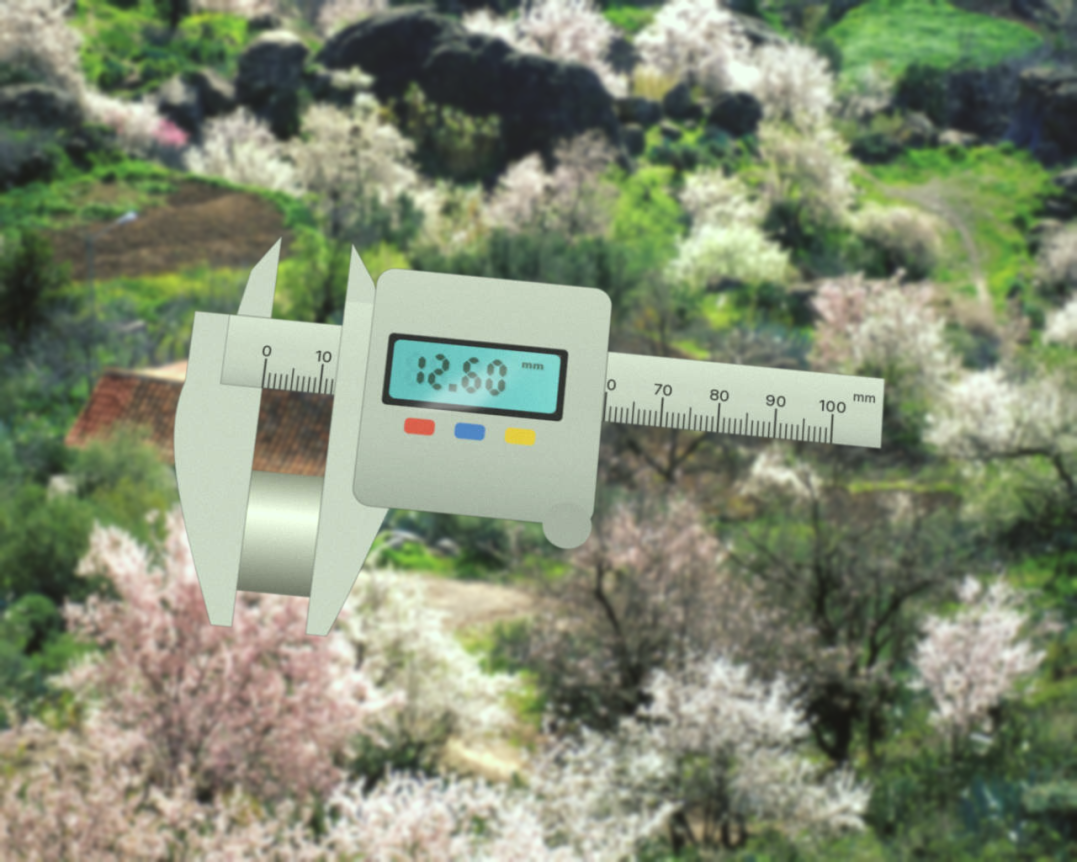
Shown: 12.60 mm
